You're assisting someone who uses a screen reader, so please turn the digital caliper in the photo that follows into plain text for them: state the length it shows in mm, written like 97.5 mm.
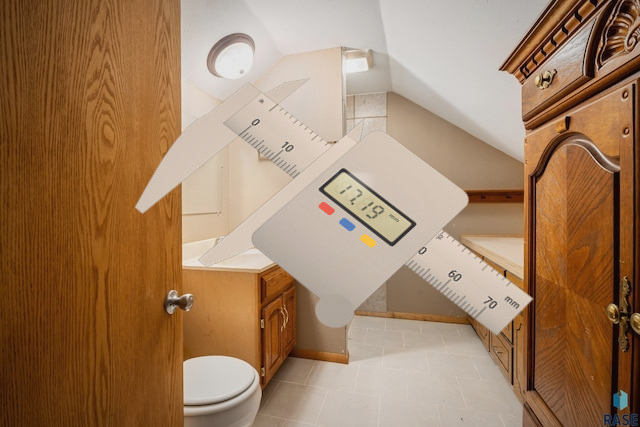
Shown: 17.19 mm
